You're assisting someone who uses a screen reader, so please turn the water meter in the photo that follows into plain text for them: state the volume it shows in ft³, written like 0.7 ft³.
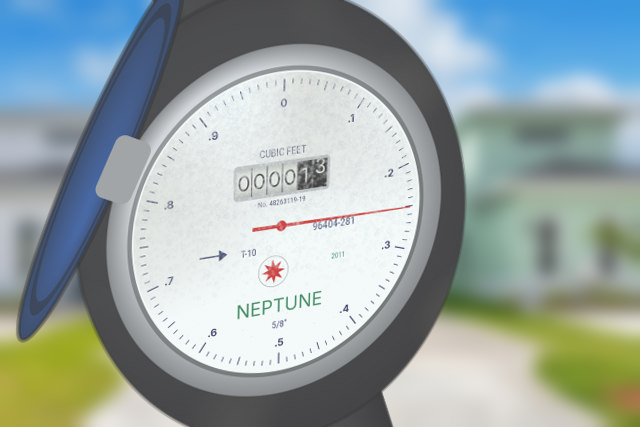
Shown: 13.25 ft³
